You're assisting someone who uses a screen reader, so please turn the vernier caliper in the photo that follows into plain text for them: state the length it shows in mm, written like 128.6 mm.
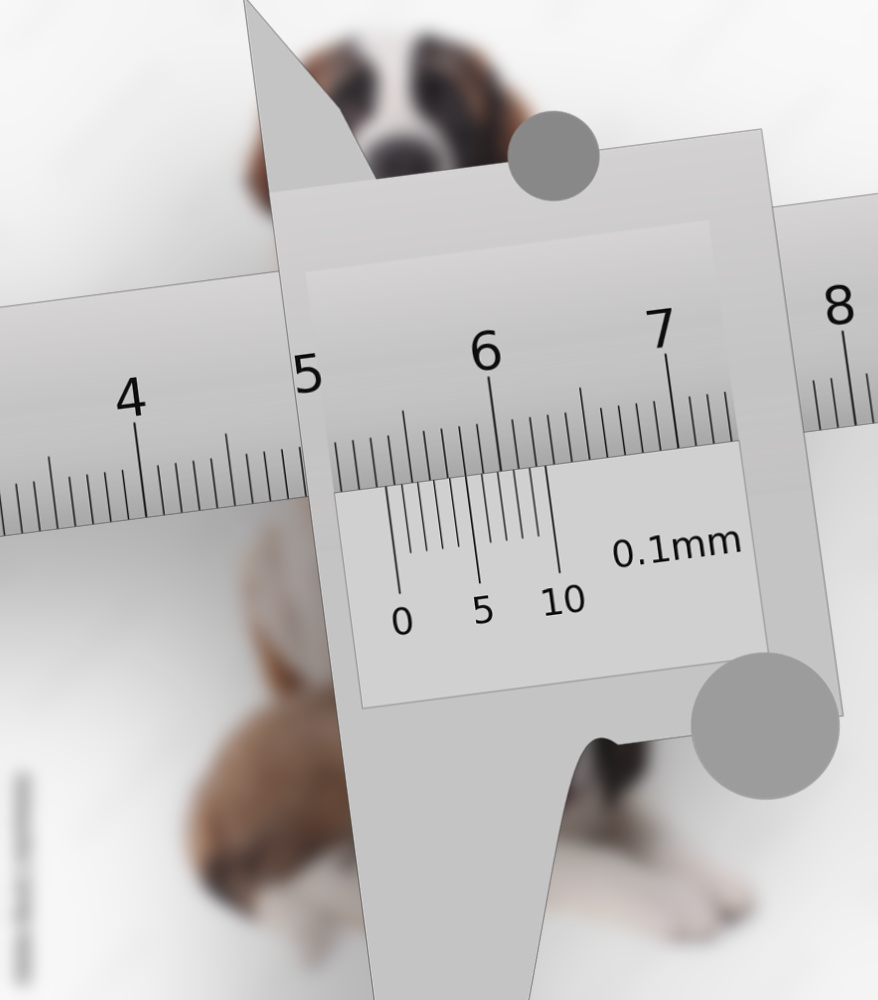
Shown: 53.5 mm
